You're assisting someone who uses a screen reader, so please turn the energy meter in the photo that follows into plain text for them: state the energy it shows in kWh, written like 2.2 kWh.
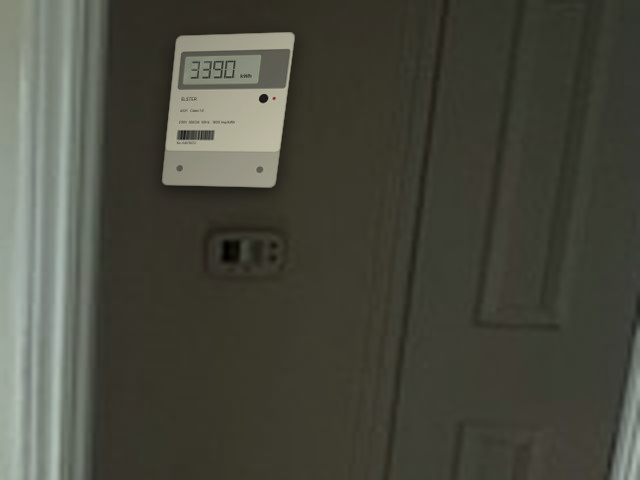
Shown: 3390 kWh
